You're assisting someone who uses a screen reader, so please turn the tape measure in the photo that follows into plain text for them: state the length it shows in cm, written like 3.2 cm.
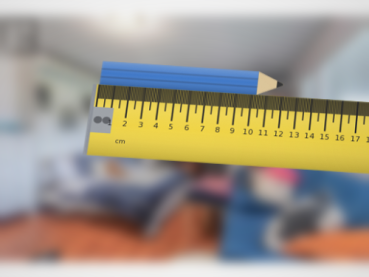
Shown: 12 cm
